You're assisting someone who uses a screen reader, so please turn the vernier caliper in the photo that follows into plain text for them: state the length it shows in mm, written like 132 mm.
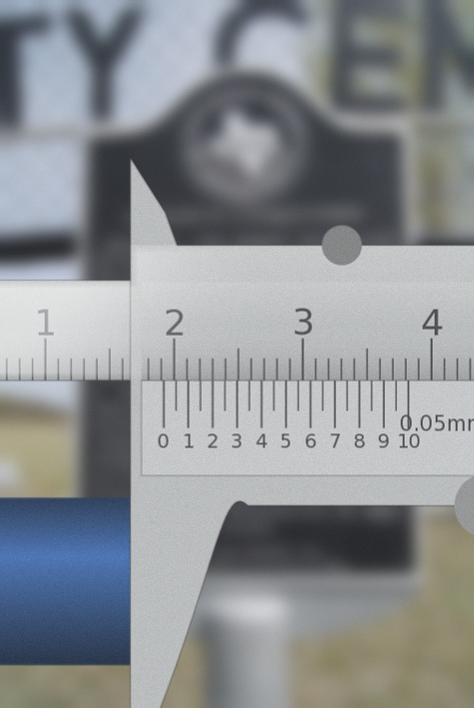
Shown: 19.2 mm
